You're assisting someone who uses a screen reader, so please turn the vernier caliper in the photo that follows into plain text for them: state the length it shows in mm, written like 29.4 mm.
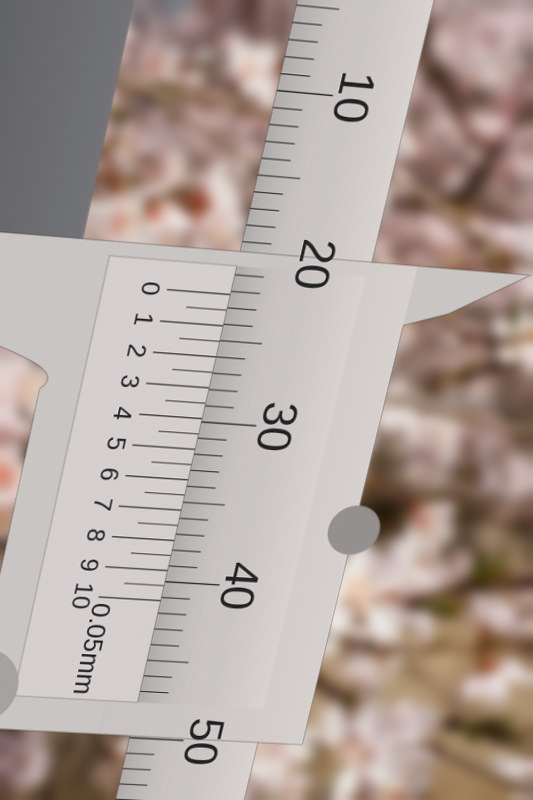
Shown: 22.2 mm
